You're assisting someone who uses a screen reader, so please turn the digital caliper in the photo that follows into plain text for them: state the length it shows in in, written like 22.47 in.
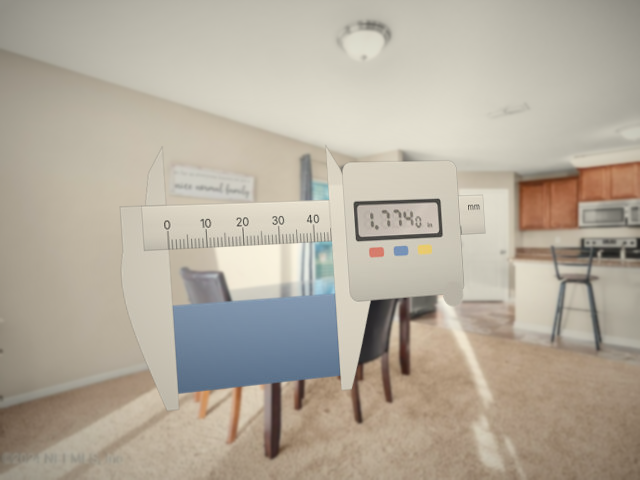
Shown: 1.7740 in
